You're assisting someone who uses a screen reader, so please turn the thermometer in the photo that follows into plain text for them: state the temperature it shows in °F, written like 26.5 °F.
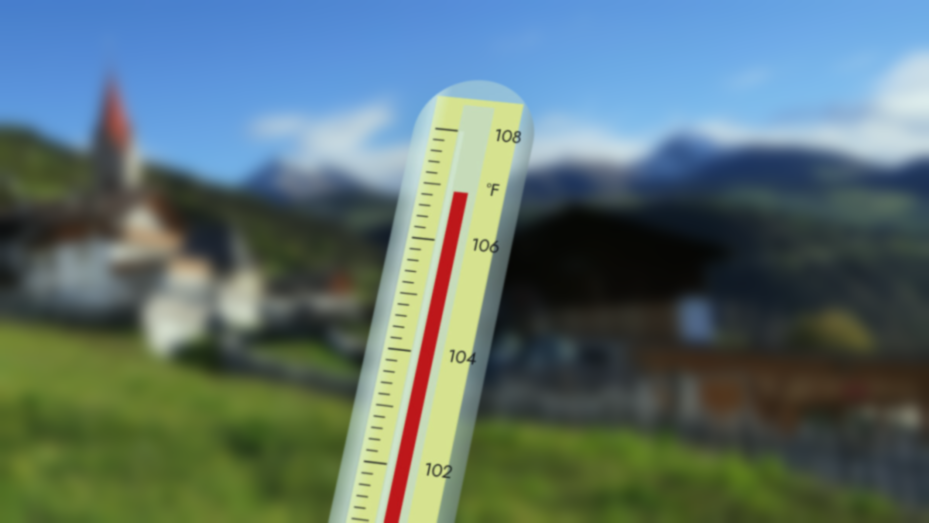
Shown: 106.9 °F
